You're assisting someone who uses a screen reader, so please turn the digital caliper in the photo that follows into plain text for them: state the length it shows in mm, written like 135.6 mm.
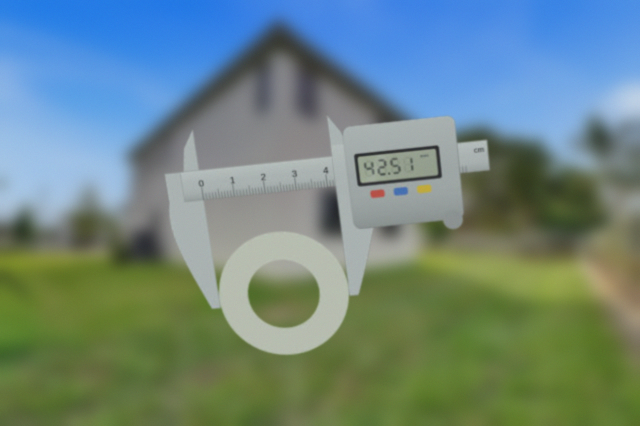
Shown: 42.51 mm
